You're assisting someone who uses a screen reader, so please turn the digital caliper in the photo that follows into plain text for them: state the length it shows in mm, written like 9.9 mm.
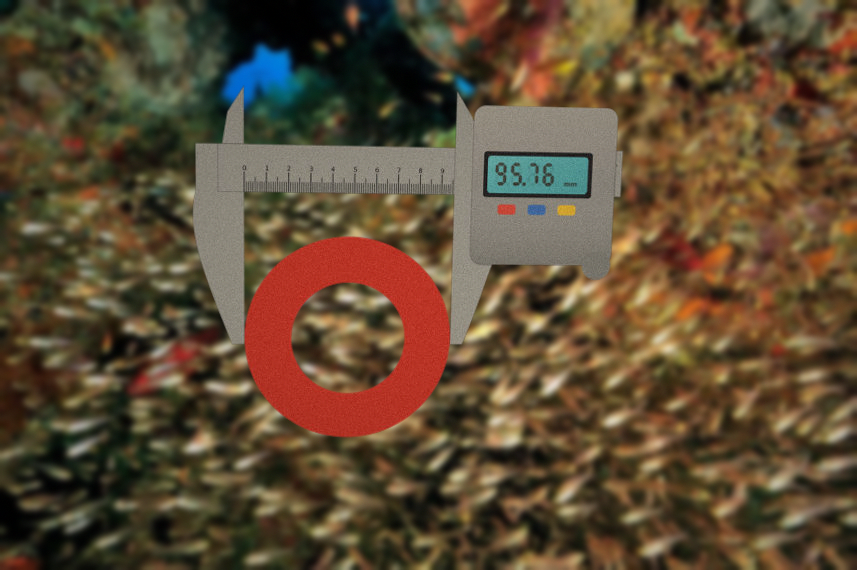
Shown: 95.76 mm
